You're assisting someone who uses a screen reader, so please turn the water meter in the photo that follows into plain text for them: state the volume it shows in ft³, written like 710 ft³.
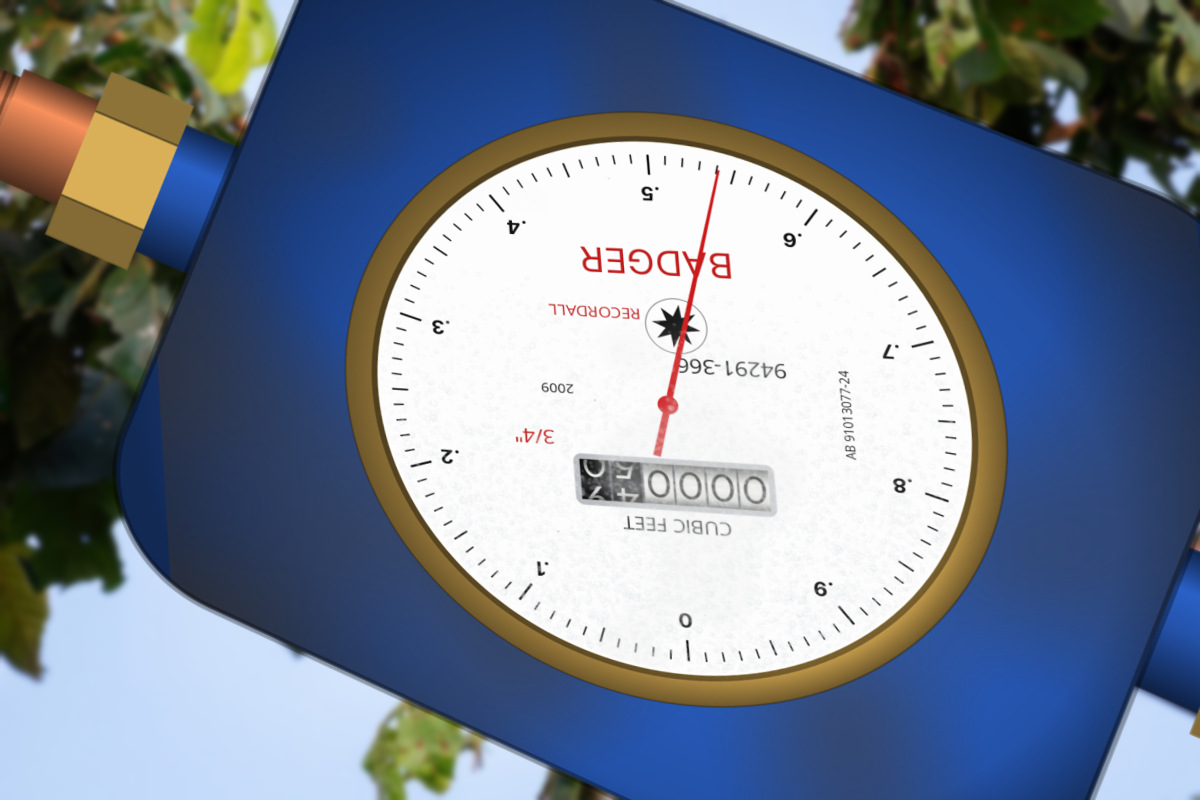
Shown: 49.54 ft³
